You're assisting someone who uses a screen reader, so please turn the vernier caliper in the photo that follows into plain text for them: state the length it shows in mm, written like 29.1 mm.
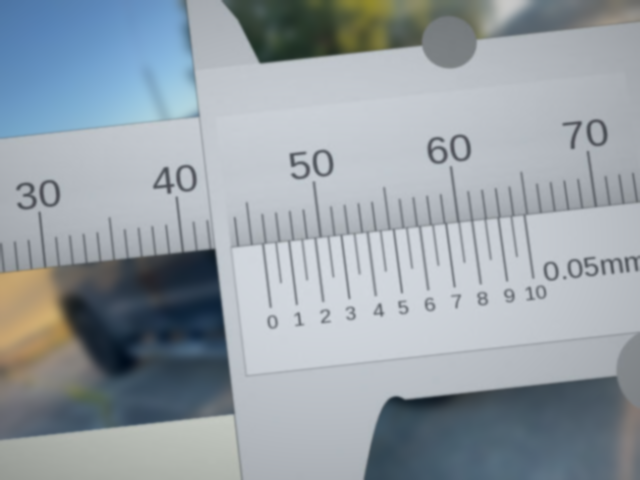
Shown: 45.8 mm
